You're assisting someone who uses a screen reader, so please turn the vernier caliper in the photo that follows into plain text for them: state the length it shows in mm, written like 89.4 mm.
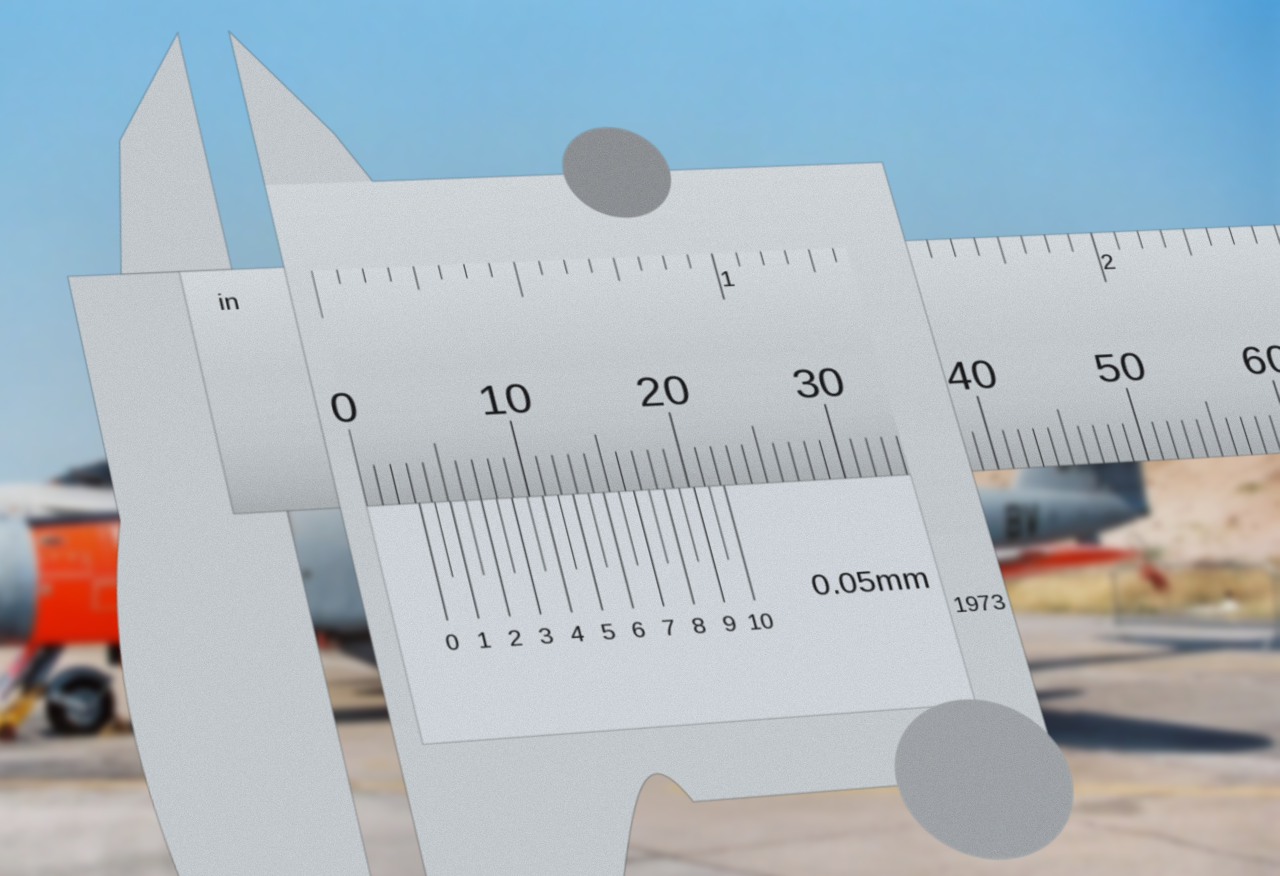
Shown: 3.2 mm
